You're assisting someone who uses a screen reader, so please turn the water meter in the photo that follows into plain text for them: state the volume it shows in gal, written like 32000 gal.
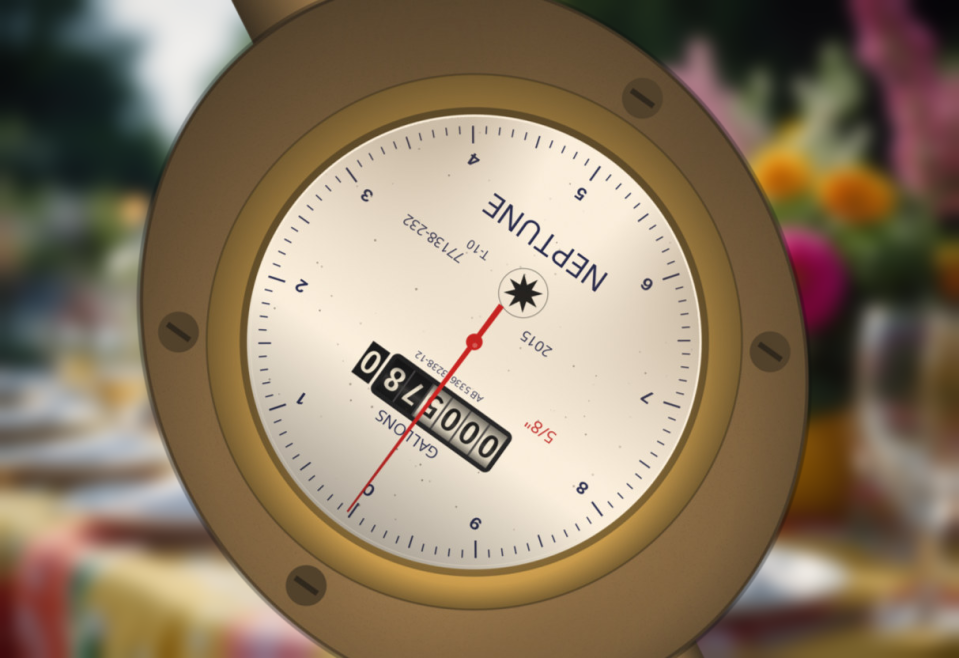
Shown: 5780.0 gal
